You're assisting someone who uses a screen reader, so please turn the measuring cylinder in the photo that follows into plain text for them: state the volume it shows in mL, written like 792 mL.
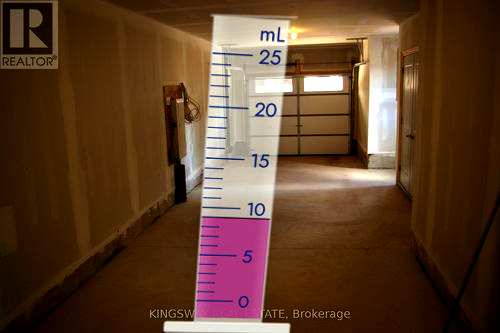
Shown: 9 mL
